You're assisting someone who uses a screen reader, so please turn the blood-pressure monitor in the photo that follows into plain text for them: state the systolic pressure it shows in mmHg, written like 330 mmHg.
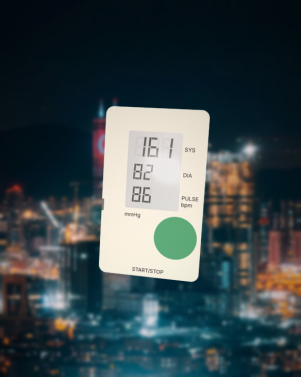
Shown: 161 mmHg
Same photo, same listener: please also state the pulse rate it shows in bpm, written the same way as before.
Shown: 86 bpm
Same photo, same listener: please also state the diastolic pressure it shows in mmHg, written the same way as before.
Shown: 82 mmHg
